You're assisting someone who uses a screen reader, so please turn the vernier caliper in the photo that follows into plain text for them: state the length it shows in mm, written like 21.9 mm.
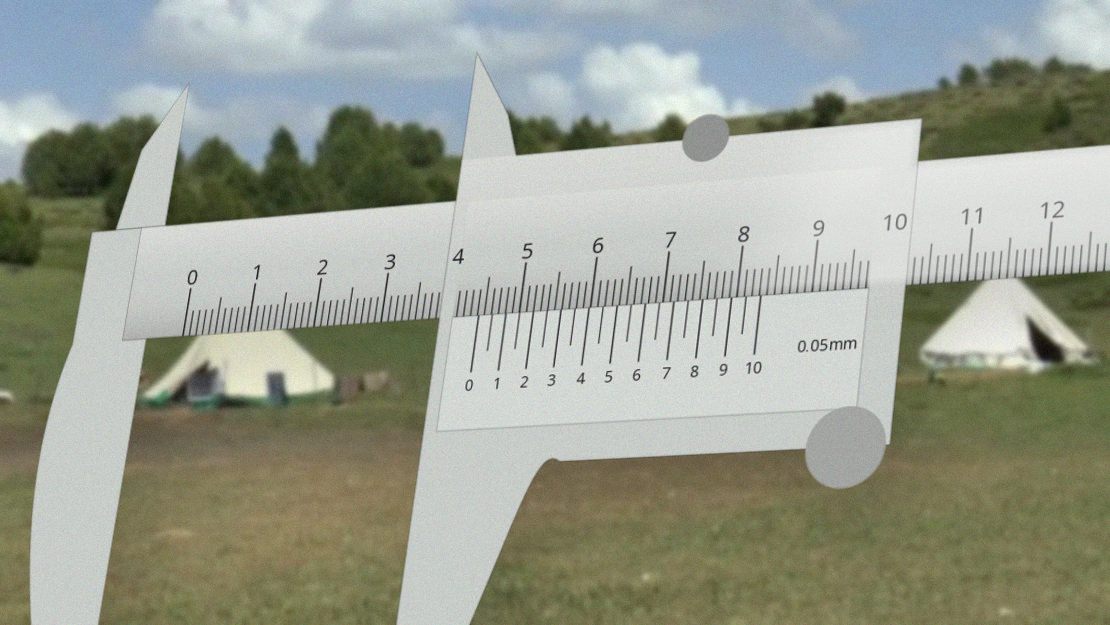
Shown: 44.2 mm
